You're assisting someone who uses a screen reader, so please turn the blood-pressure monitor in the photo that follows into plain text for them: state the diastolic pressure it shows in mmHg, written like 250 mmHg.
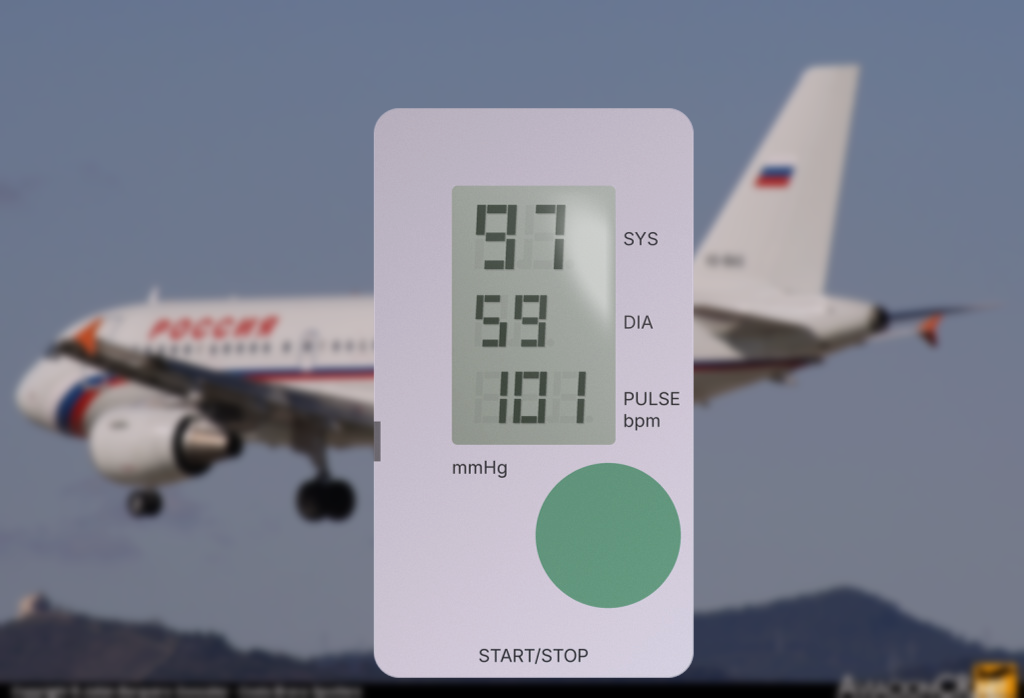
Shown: 59 mmHg
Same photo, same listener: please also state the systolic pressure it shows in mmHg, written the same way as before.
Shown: 97 mmHg
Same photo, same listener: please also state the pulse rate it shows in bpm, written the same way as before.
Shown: 101 bpm
